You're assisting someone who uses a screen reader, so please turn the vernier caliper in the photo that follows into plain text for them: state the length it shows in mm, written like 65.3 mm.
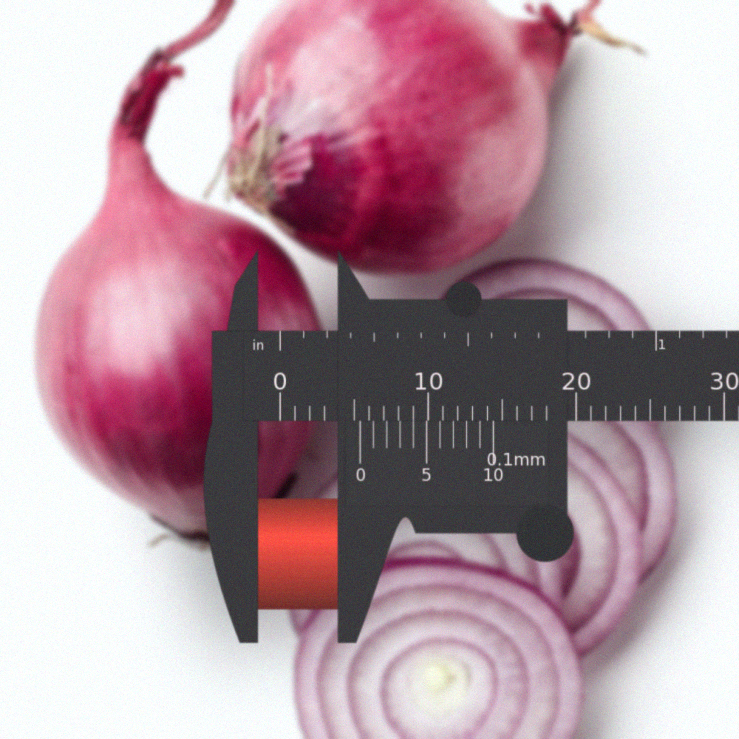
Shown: 5.4 mm
